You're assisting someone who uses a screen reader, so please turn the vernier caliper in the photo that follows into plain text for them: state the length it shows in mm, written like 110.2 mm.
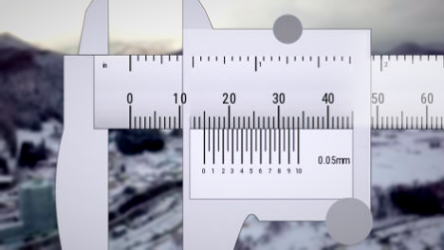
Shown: 15.0 mm
